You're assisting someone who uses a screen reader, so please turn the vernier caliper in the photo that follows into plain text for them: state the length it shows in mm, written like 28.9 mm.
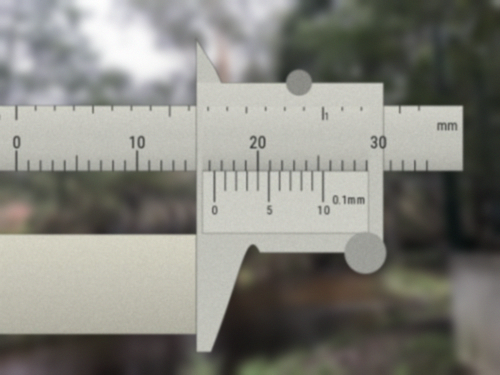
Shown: 16.4 mm
